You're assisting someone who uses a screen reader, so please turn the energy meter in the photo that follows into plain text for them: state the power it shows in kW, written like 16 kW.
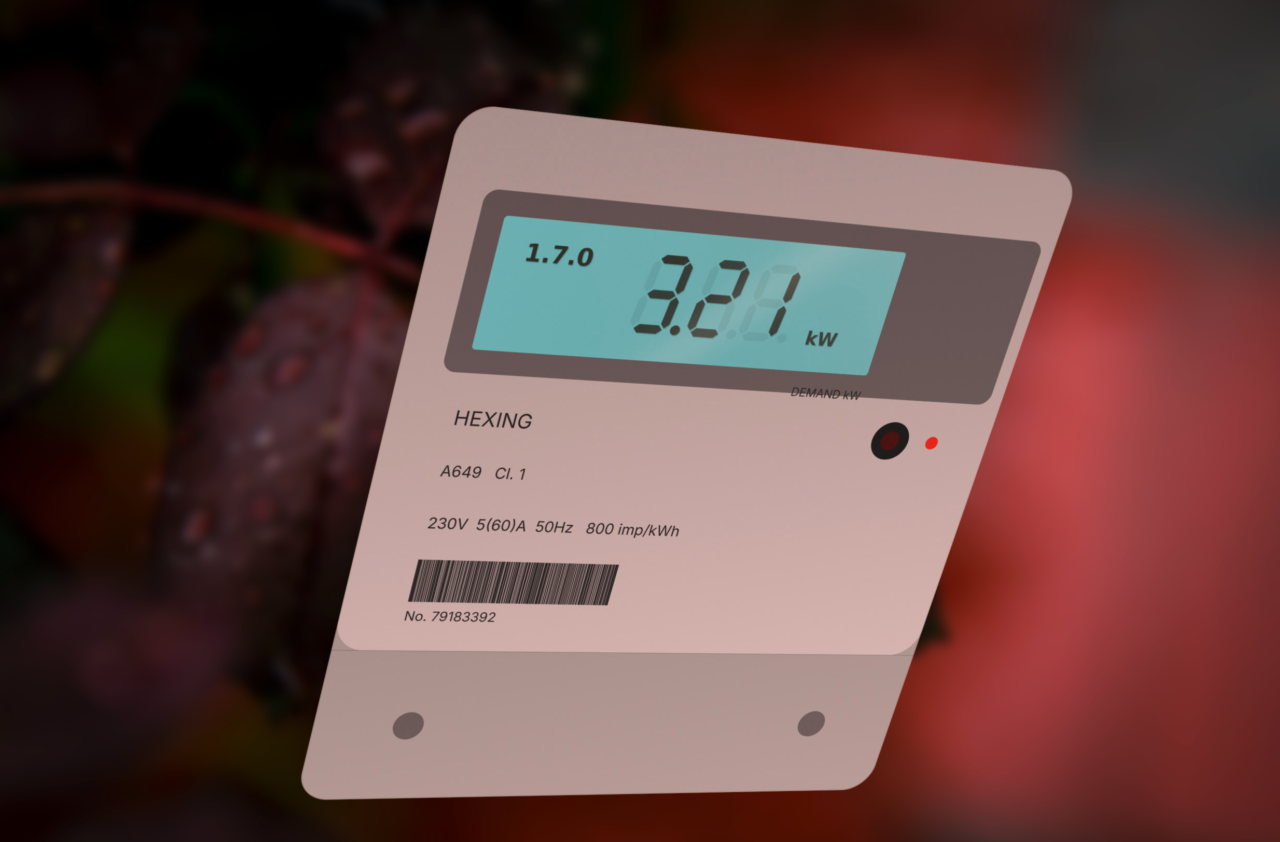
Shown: 3.21 kW
